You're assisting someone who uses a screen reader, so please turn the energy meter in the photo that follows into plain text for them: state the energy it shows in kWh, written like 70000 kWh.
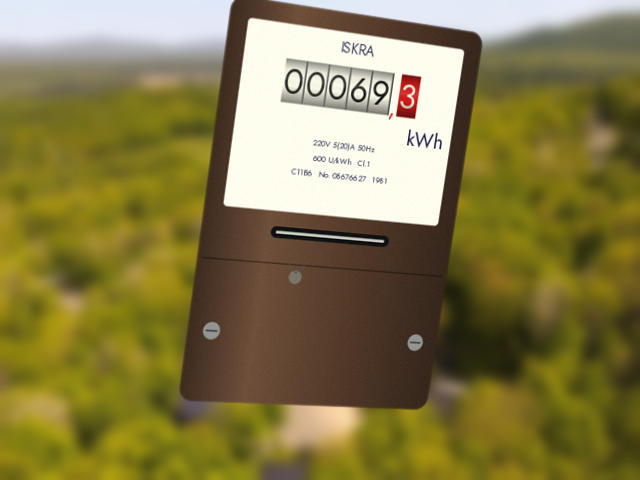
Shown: 69.3 kWh
